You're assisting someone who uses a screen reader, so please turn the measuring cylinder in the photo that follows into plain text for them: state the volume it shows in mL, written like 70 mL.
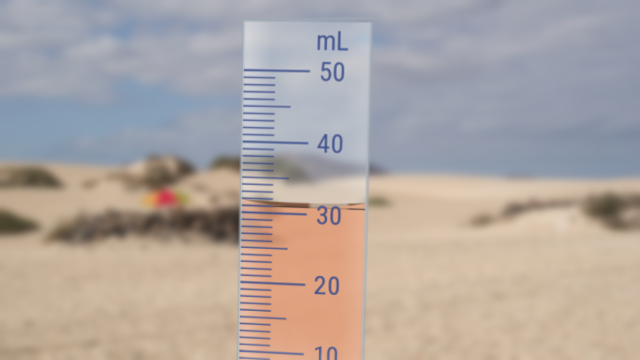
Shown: 31 mL
